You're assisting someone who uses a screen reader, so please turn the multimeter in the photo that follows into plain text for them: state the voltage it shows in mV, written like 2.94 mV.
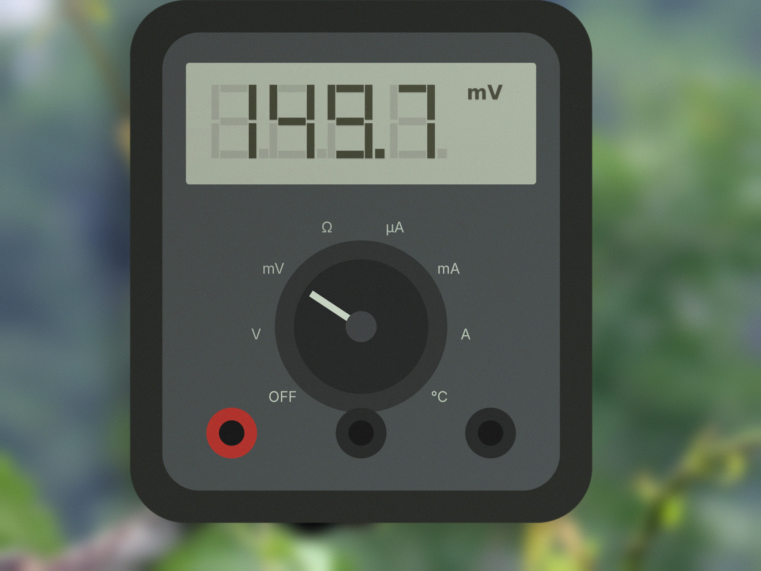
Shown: 149.7 mV
